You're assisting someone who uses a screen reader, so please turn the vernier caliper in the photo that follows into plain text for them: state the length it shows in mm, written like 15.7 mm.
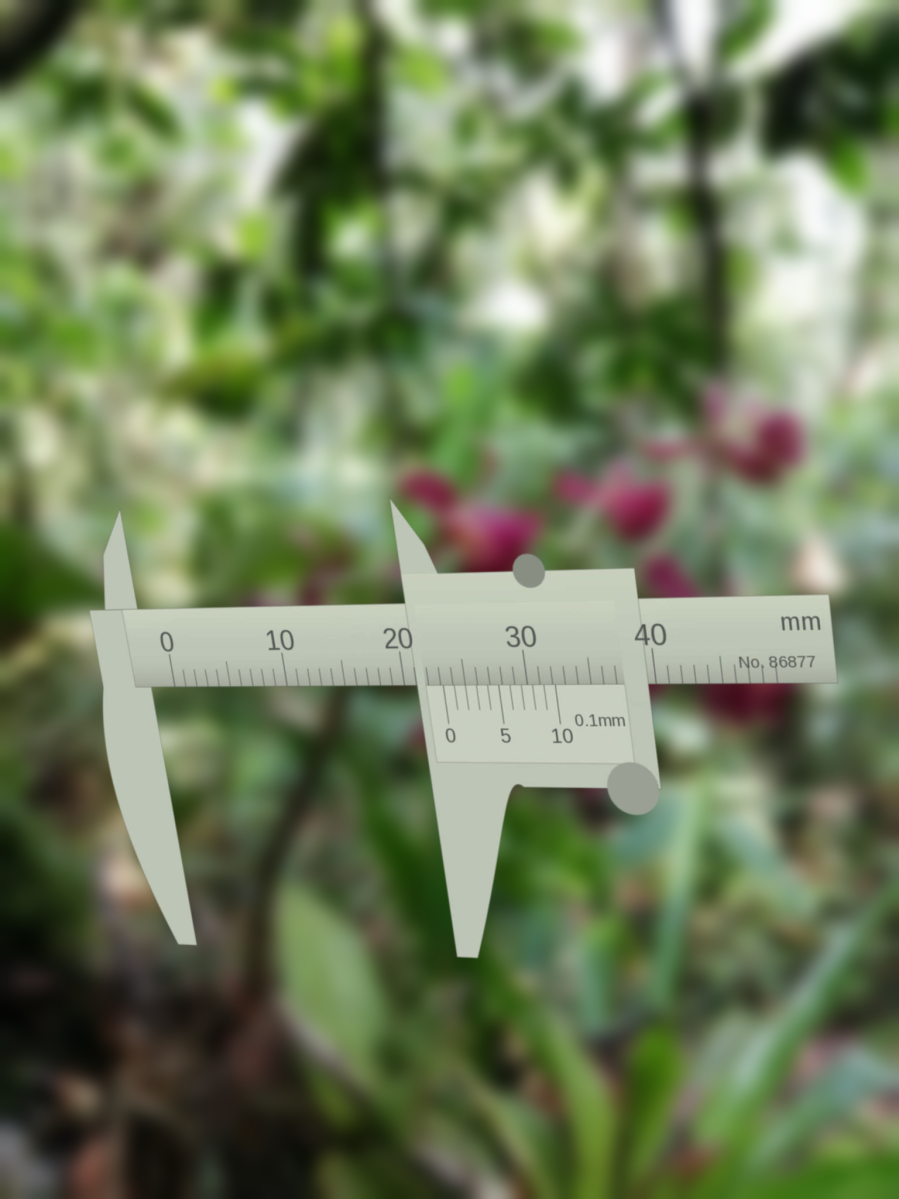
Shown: 23.2 mm
